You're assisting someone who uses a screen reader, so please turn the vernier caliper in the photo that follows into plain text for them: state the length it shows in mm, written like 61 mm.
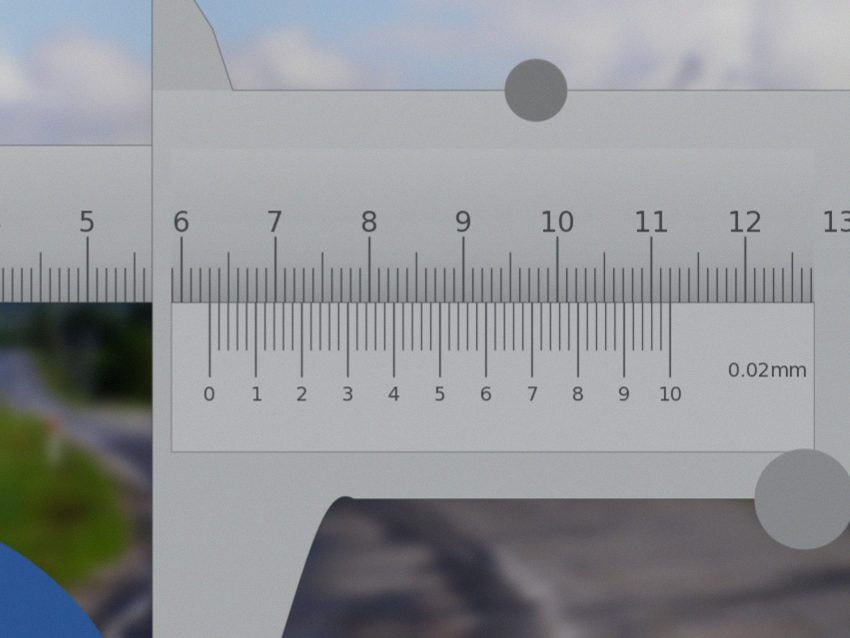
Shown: 63.0 mm
